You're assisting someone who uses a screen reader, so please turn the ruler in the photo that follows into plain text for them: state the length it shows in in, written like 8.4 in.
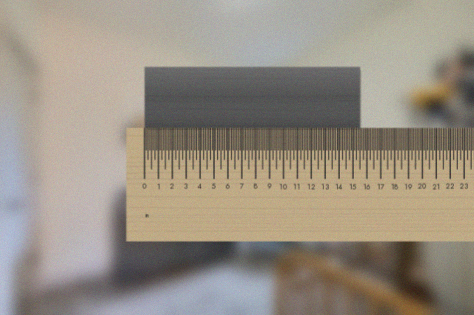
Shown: 15.5 in
